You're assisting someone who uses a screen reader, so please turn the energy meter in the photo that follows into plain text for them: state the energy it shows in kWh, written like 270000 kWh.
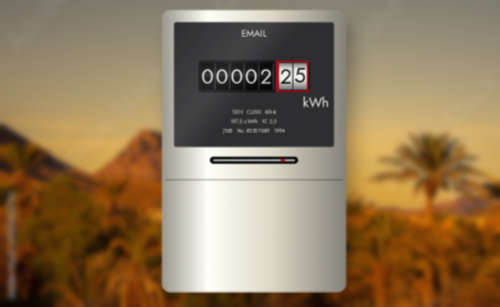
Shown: 2.25 kWh
